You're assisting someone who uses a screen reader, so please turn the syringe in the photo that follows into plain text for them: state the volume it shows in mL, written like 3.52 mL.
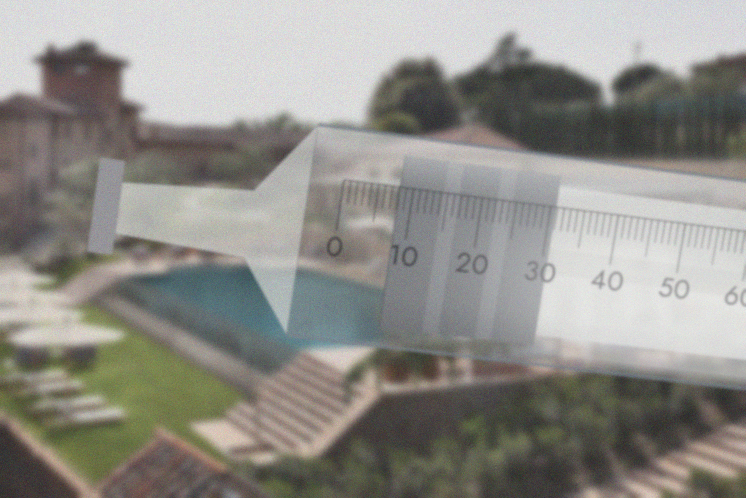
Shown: 8 mL
